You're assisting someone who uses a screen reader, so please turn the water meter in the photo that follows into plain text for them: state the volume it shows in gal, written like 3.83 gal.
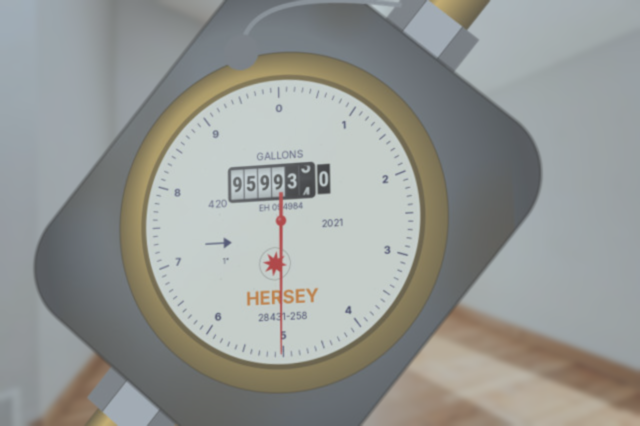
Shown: 9599335.0 gal
